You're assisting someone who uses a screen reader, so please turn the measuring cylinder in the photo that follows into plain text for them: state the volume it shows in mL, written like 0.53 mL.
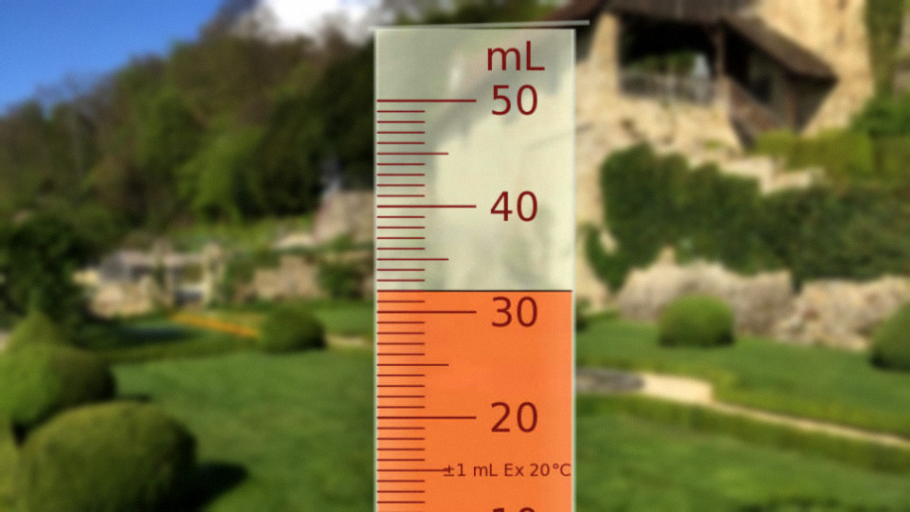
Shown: 32 mL
